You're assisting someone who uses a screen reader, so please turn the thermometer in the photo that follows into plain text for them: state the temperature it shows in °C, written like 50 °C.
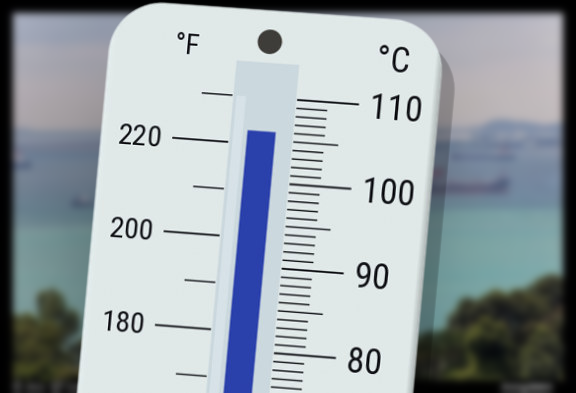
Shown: 106 °C
